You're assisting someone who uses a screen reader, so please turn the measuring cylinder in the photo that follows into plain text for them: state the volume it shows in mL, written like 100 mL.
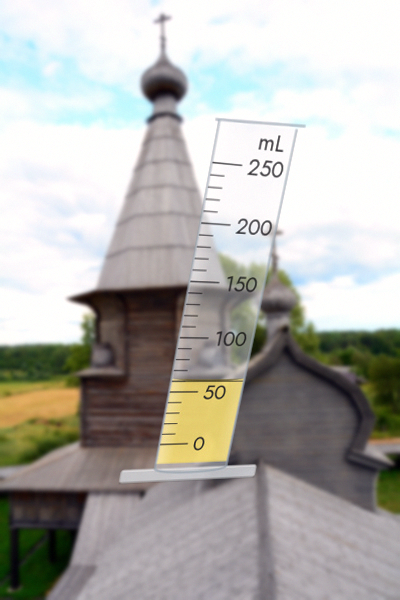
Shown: 60 mL
